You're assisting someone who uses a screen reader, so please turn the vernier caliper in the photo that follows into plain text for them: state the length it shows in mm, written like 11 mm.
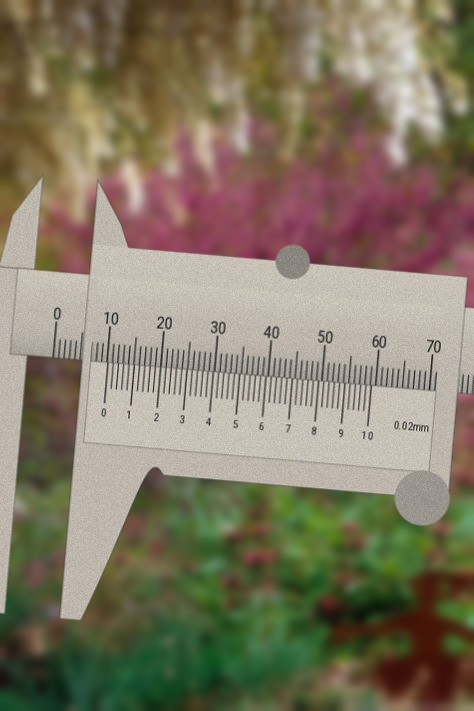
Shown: 10.2 mm
